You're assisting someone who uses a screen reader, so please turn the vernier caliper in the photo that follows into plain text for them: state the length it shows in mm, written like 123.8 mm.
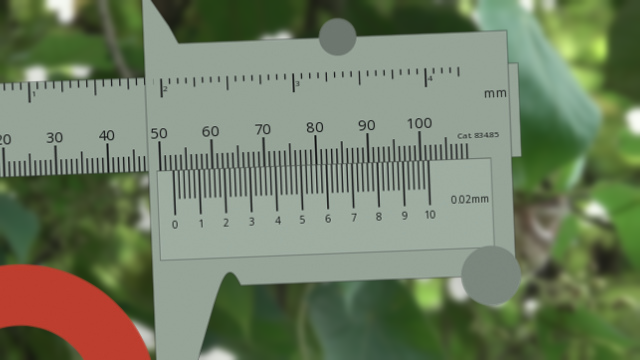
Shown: 52.5 mm
